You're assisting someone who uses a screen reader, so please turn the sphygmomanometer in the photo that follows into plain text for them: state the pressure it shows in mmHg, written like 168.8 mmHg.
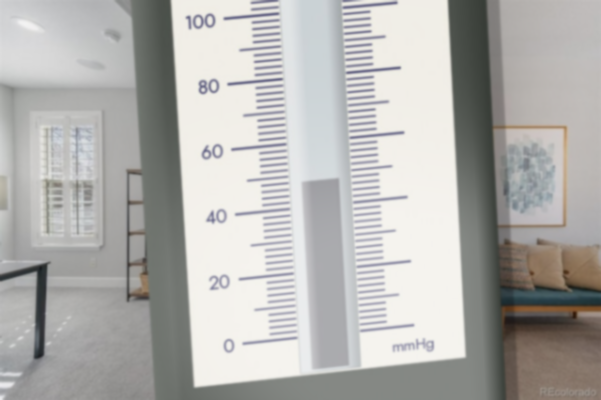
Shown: 48 mmHg
